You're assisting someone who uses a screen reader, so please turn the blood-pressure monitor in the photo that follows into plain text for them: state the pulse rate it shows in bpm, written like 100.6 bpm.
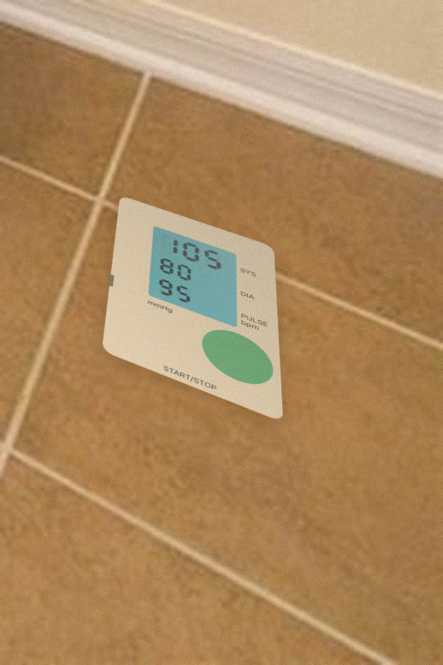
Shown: 95 bpm
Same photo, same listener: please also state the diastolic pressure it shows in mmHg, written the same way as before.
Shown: 80 mmHg
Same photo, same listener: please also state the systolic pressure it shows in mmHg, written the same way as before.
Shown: 105 mmHg
